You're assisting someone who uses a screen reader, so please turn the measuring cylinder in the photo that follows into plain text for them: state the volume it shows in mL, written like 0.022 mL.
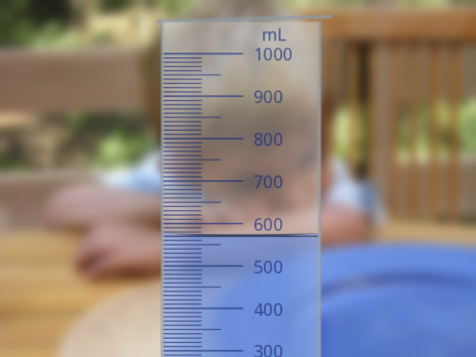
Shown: 570 mL
